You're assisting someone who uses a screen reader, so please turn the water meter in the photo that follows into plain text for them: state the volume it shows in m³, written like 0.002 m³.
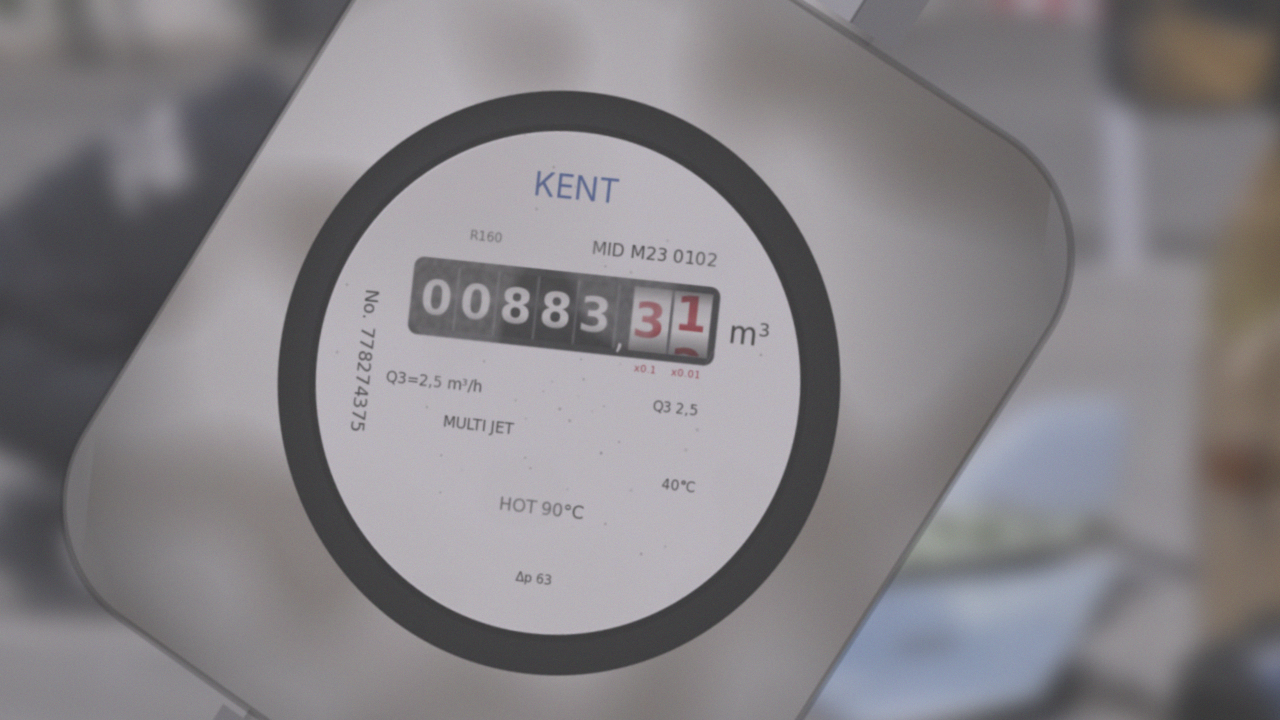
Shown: 883.31 m³
